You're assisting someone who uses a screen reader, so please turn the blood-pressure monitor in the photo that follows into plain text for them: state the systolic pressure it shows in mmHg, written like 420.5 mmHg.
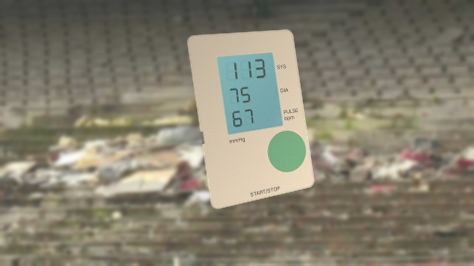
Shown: 113 mmHg
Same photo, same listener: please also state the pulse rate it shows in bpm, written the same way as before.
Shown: 67 bpm
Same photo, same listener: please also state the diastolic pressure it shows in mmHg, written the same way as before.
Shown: 75 mmHg
